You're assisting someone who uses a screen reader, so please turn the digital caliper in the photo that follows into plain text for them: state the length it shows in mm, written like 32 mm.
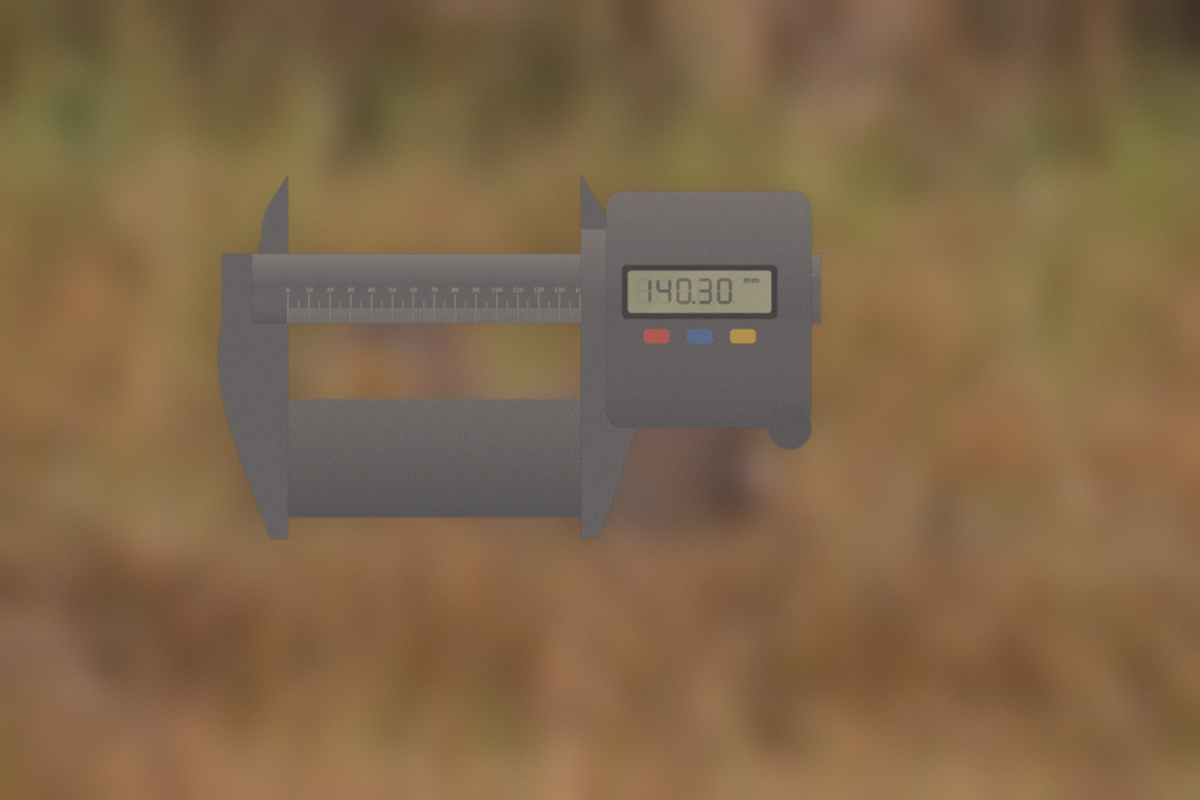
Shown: 140.30 mm
